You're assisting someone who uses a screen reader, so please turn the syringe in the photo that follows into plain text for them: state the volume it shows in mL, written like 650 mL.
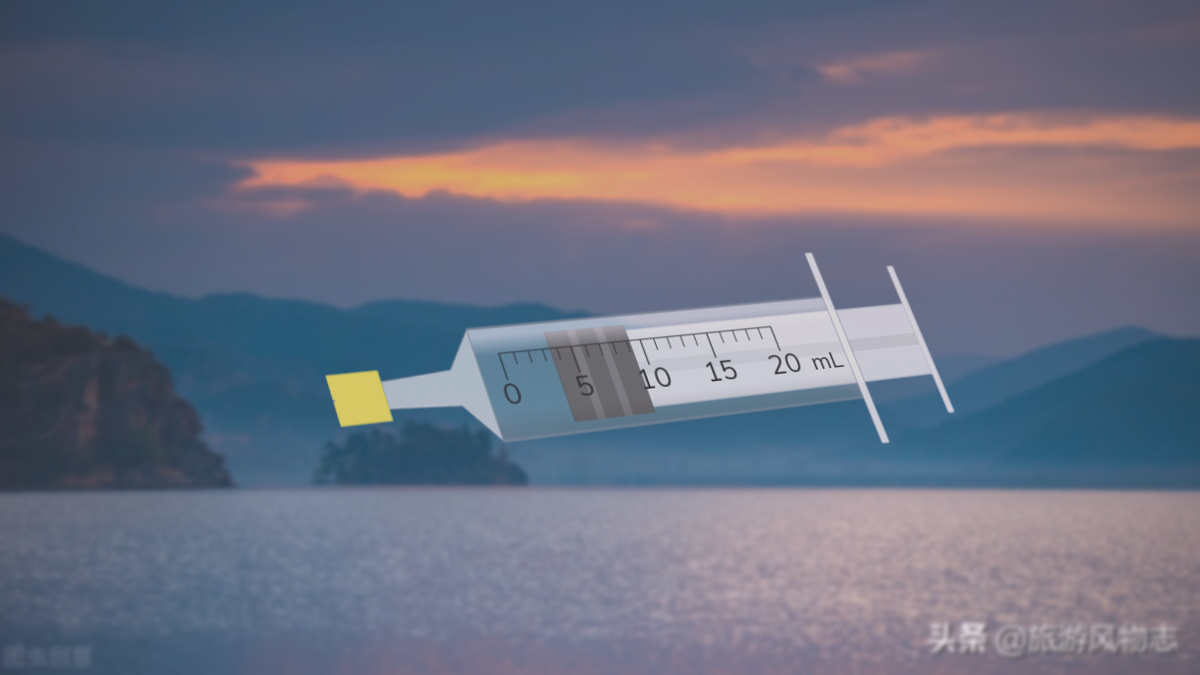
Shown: 3.5 mL
